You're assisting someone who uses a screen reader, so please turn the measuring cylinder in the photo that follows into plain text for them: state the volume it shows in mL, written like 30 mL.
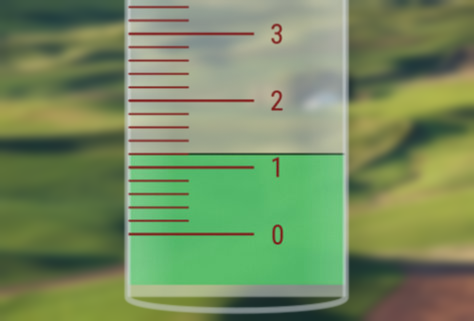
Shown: 1.2 mL
